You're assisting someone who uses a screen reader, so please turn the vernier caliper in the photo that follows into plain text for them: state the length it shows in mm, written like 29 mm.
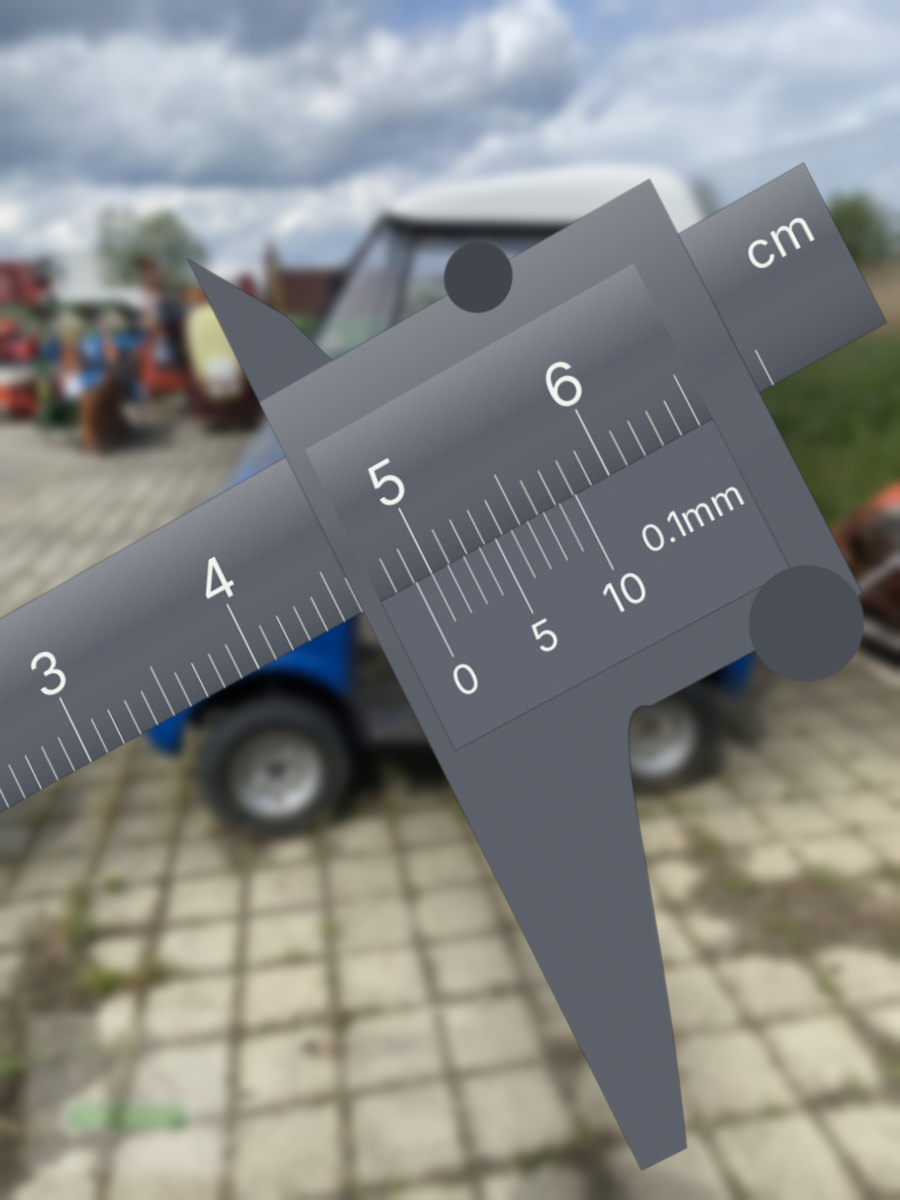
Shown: 49.1 mm
